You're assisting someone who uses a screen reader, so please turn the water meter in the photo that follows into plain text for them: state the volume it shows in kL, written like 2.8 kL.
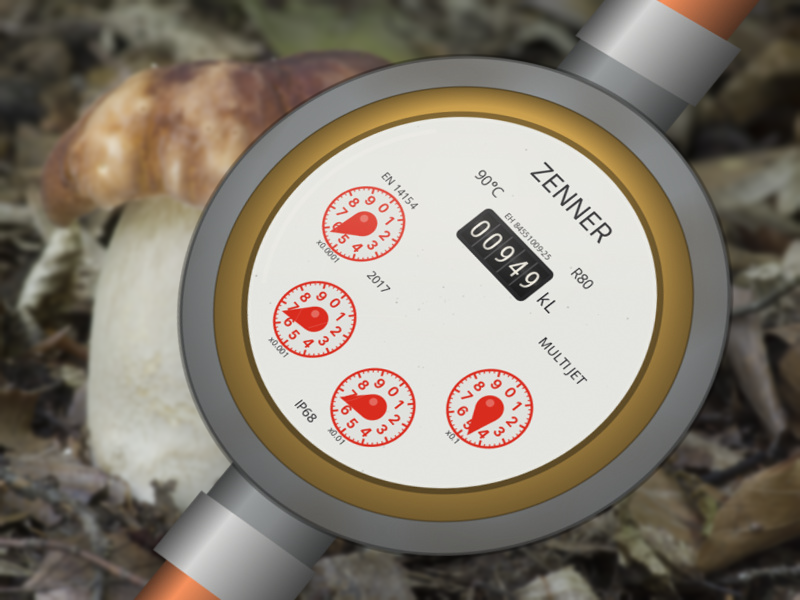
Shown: 949.4665 kL
